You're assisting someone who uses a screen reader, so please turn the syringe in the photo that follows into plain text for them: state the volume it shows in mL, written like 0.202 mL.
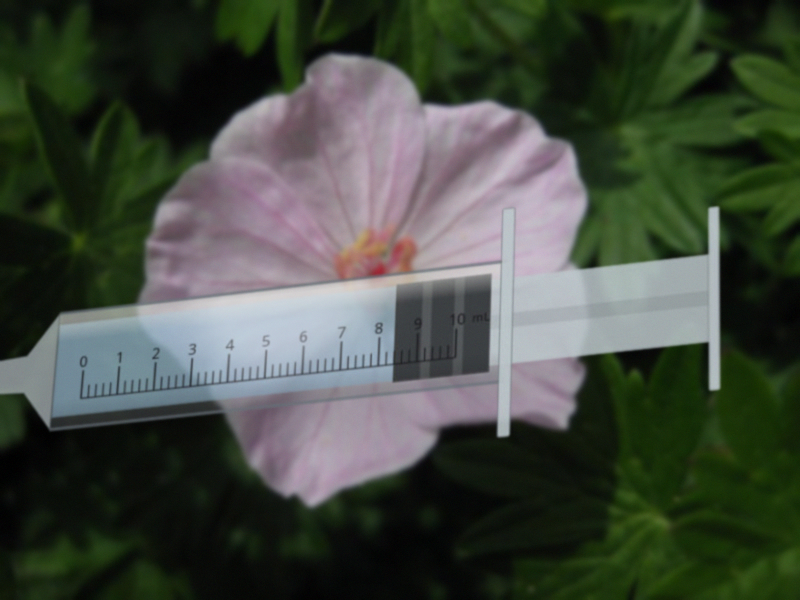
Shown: 8.4 mL
